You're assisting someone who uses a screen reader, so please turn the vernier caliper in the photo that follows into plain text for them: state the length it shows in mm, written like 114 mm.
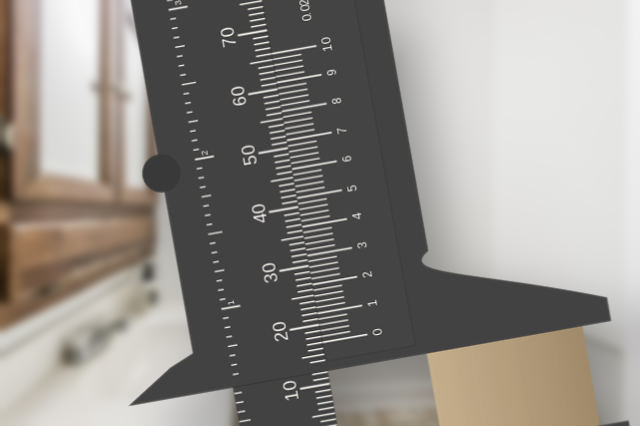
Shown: 17.0 mm
